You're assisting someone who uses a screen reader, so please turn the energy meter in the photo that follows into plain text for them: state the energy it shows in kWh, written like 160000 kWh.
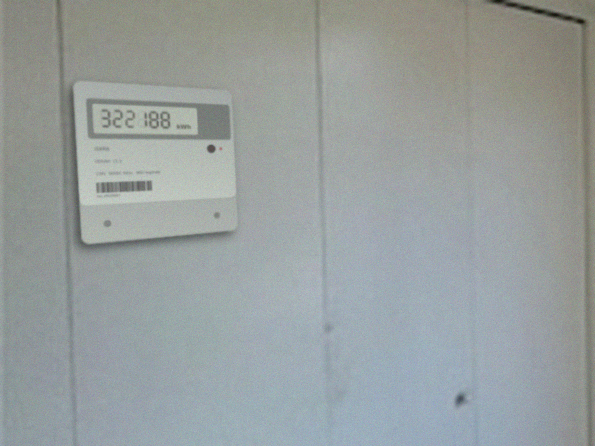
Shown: 322188 kWh
